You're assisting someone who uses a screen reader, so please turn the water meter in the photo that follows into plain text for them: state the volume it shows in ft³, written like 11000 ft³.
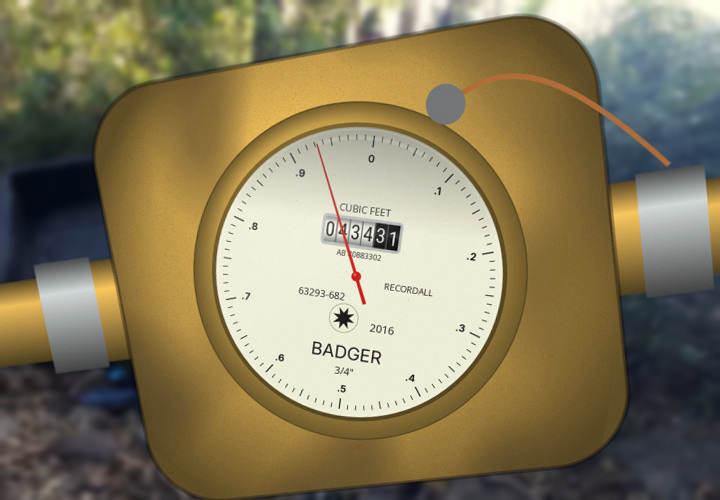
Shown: 43430.93 ft³
